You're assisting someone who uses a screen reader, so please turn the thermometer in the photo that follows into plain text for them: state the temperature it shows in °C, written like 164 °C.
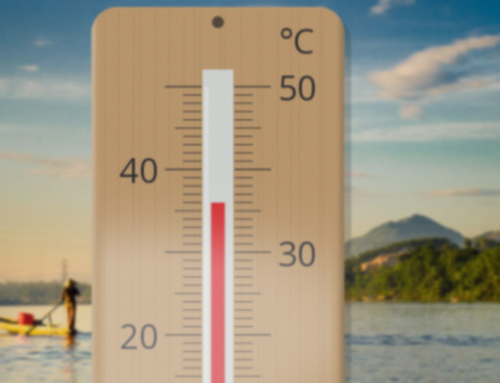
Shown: 36 °C
